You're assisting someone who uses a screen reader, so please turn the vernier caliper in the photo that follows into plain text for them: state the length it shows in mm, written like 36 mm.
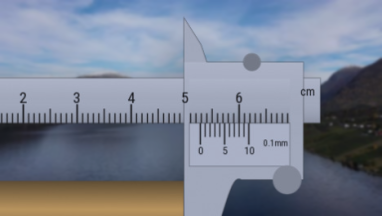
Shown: 52.8 mm
